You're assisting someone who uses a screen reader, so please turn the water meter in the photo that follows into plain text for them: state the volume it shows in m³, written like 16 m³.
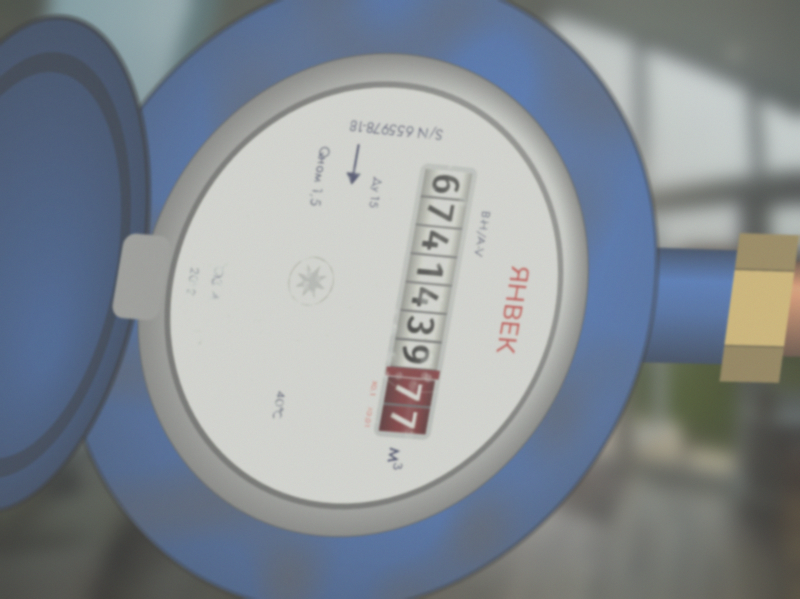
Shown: 6741439.77 m³
